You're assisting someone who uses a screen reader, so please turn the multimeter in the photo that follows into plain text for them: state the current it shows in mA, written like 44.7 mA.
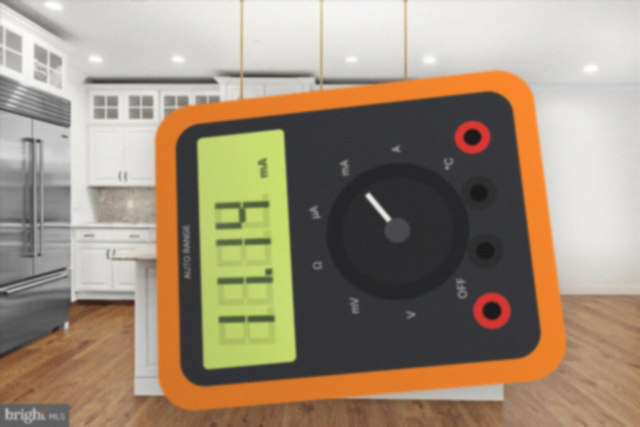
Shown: 11.14 mA
